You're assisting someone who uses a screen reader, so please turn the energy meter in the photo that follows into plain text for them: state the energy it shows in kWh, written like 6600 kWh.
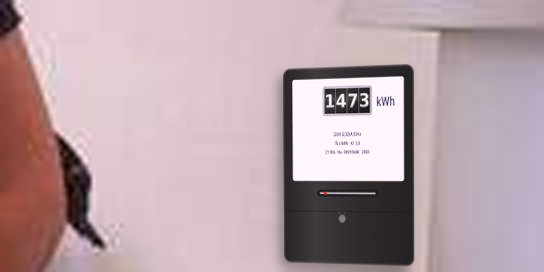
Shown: 1473 kWh
